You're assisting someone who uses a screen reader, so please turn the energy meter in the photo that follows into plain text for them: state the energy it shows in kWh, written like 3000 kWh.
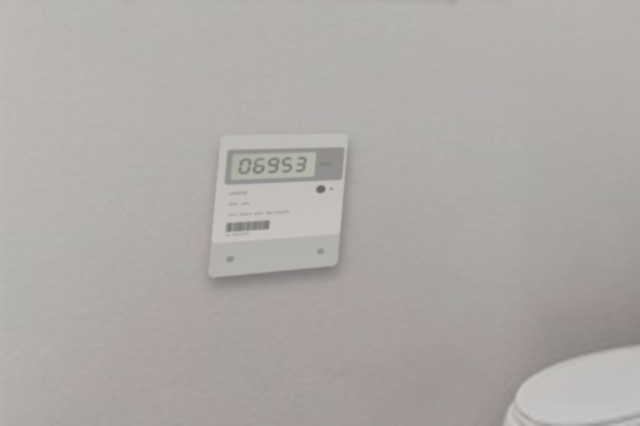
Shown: 6953 kWh
